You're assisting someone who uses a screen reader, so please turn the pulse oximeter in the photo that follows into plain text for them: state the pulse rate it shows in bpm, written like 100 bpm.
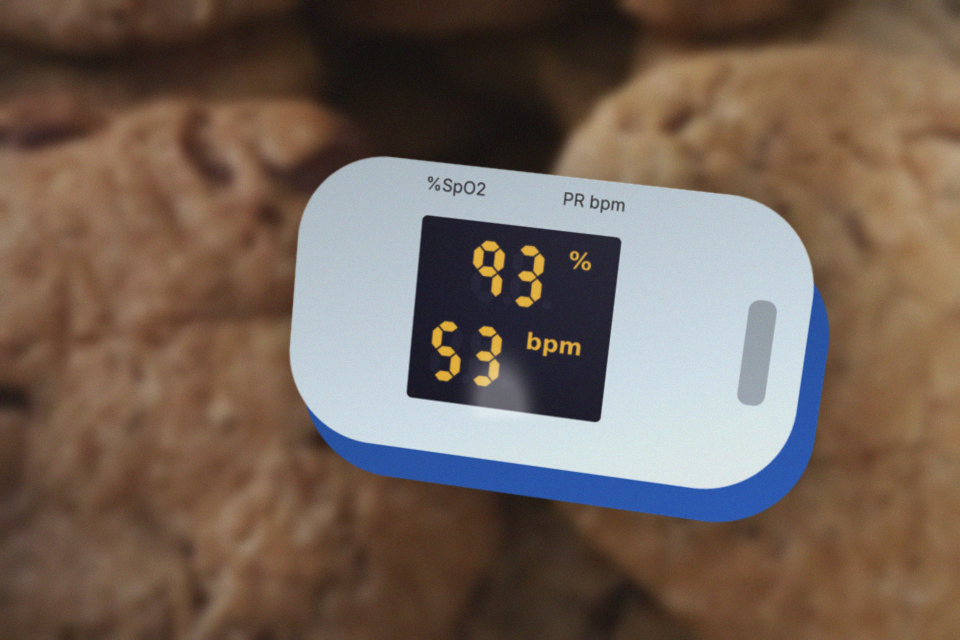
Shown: 53 bpm
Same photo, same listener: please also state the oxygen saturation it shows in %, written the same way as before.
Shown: 93 %
